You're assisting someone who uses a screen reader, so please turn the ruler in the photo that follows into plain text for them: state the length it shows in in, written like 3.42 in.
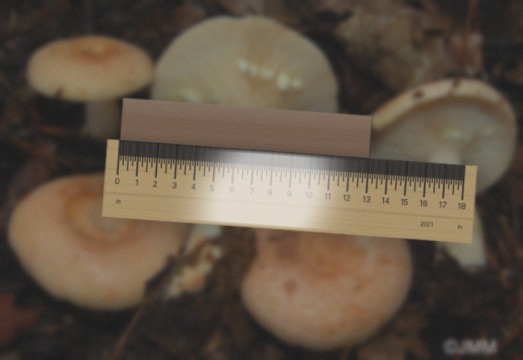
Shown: 13 in
